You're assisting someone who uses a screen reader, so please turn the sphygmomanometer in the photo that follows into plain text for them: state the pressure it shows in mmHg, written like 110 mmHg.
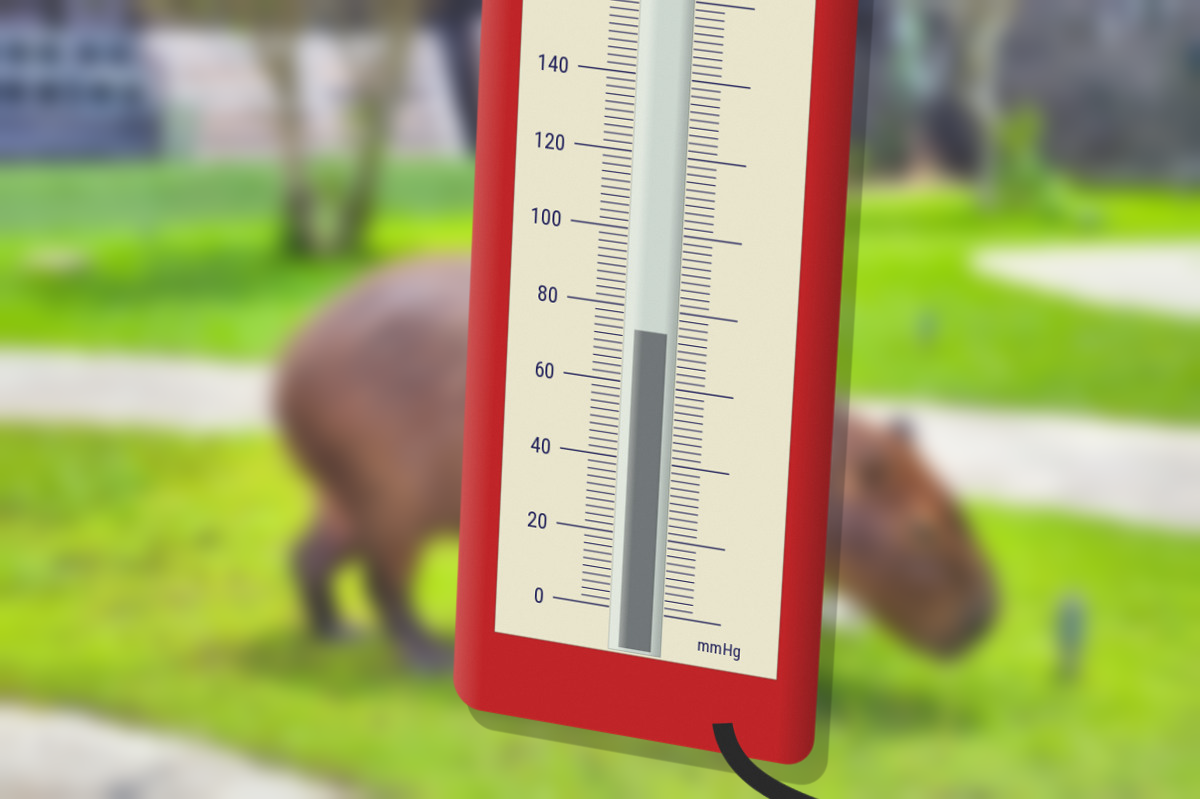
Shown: 74 mmHg
